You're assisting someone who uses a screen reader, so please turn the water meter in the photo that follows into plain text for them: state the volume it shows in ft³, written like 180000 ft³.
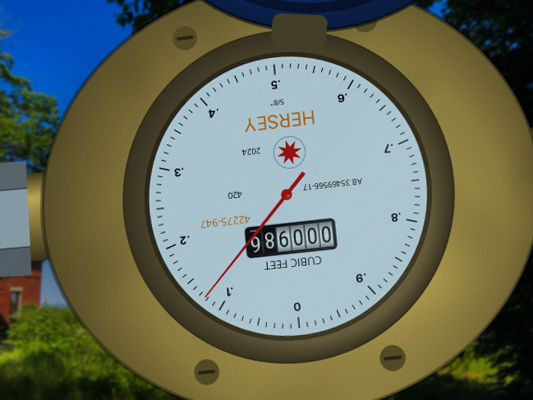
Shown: 986.12 ft³
